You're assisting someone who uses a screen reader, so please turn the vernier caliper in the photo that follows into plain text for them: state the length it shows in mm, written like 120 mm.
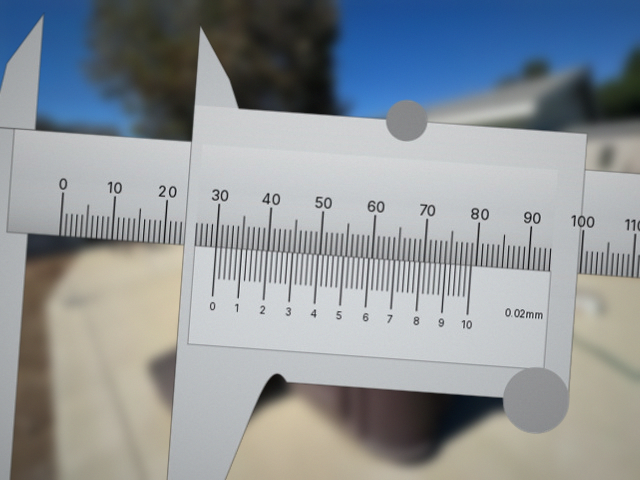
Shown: 30.0 mm
